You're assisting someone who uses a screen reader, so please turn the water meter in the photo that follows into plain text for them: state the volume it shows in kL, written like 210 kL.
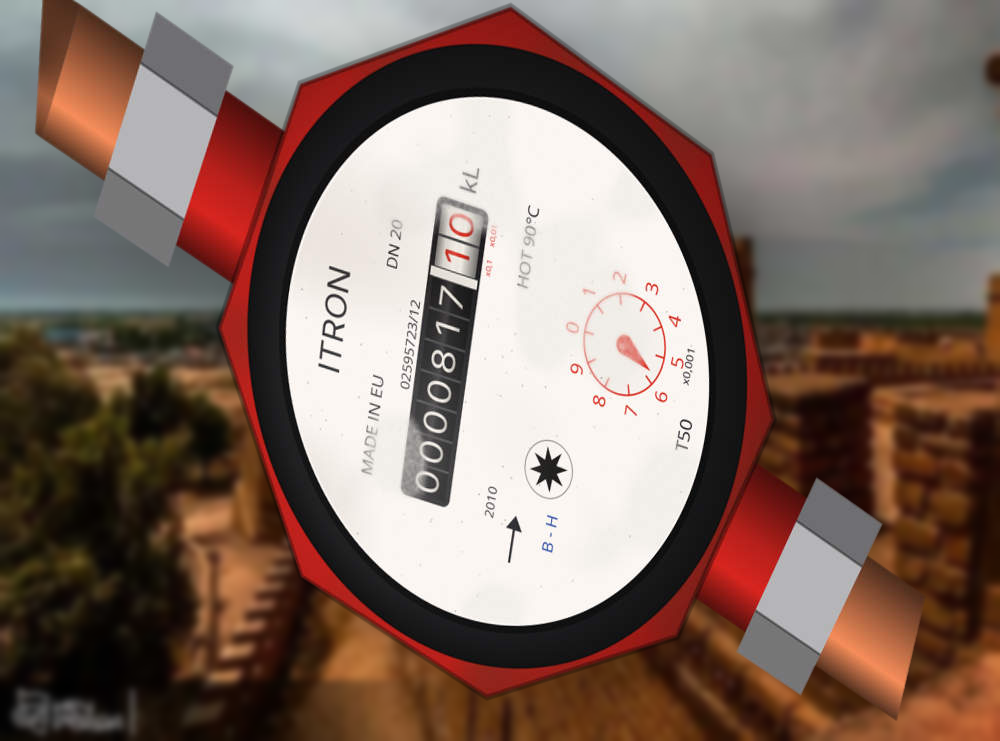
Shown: 817.105 kL
